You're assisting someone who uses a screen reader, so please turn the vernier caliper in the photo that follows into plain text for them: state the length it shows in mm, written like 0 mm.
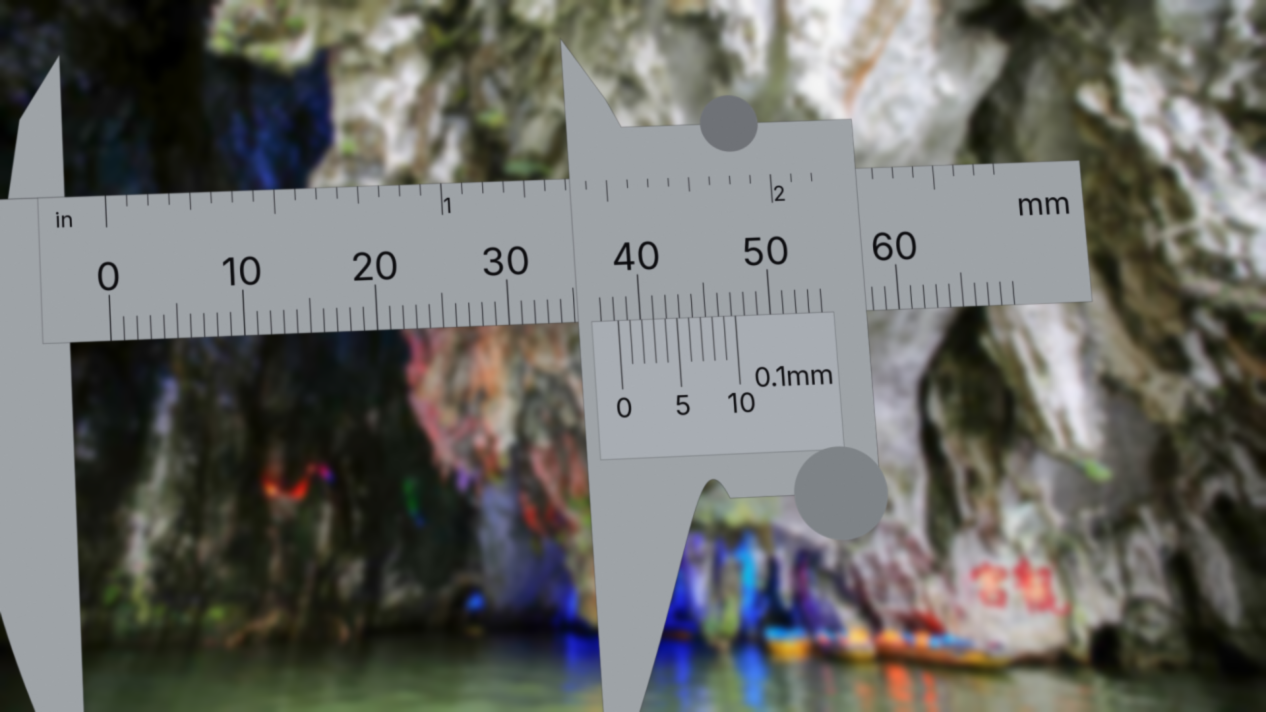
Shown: 38.3 mm
